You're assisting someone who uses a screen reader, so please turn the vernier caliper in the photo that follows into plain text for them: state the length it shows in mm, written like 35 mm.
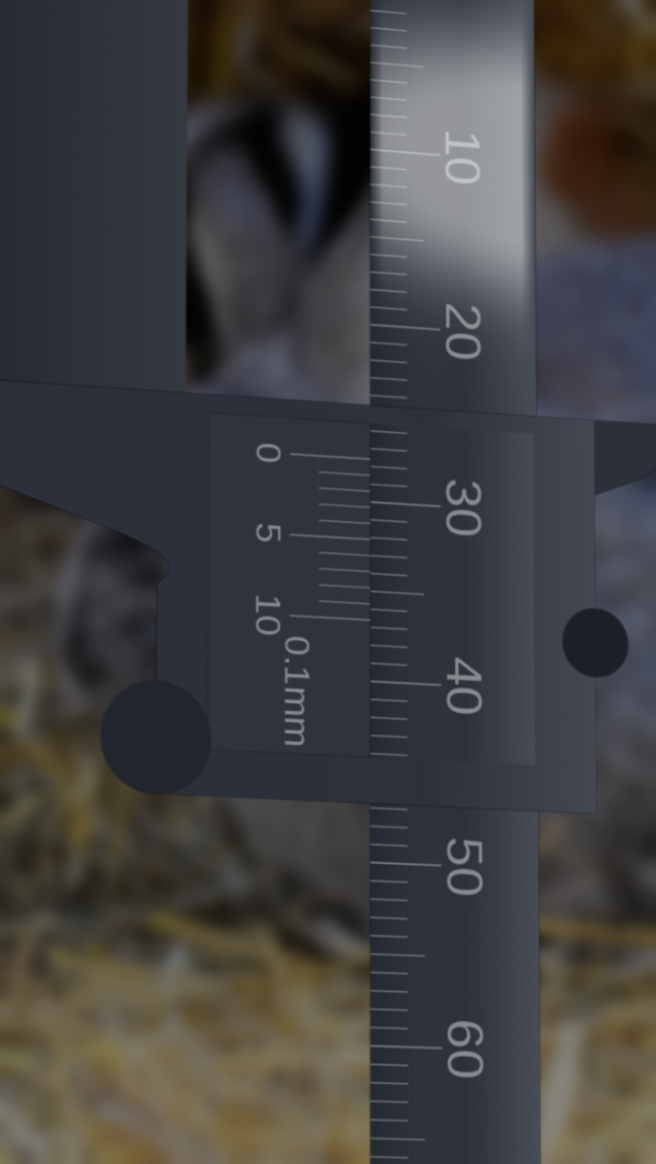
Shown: 27.6 mm
